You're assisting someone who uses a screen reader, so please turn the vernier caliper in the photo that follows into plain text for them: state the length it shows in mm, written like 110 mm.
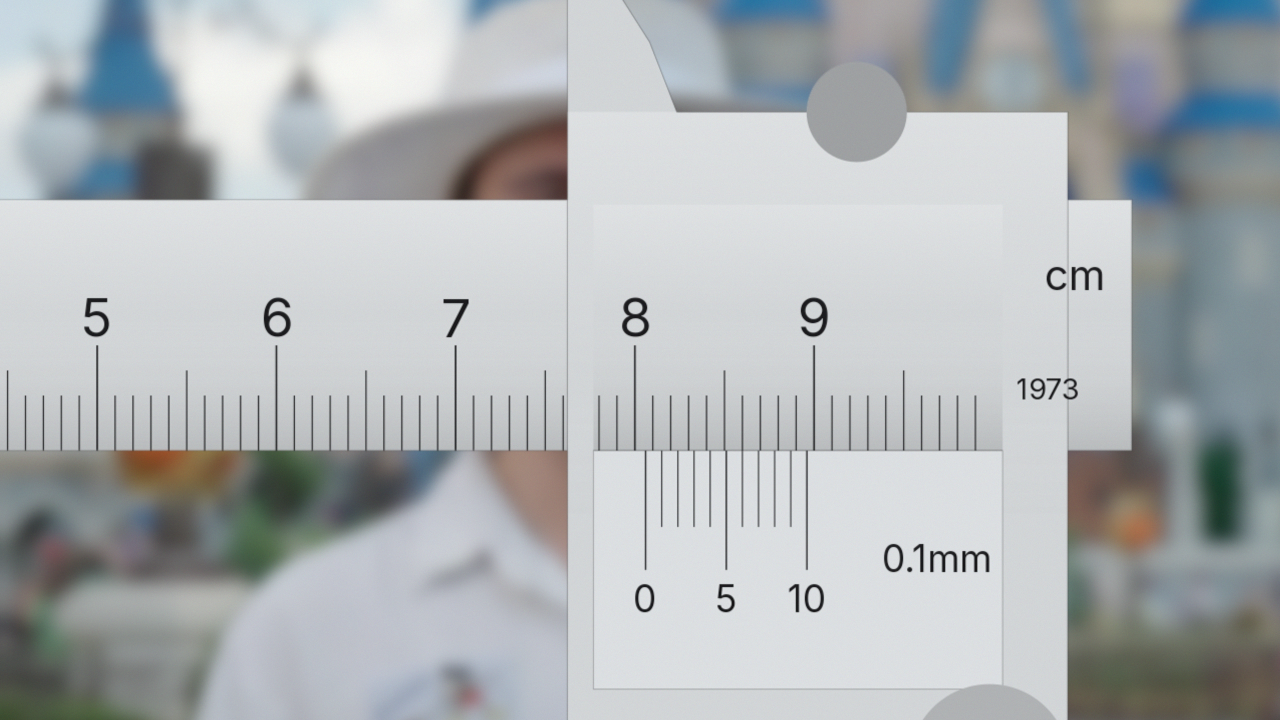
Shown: 80.6 mm
